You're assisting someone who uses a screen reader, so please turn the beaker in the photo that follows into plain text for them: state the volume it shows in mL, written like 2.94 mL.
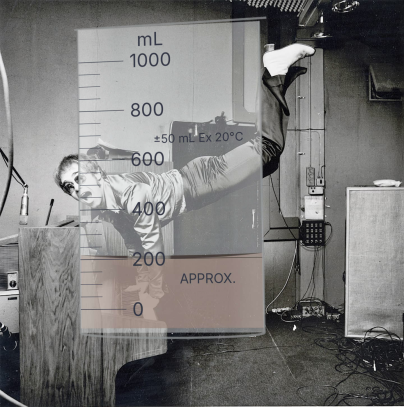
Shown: 200 mL
